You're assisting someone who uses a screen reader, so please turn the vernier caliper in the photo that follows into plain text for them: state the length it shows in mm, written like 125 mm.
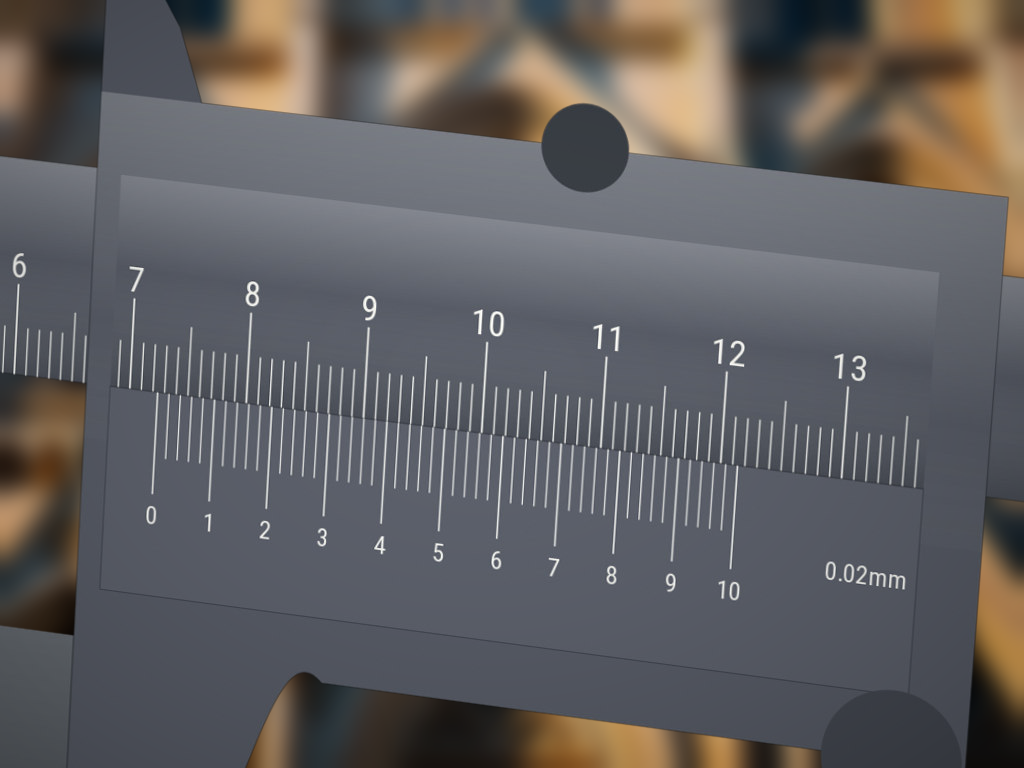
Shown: 72.4 mm
